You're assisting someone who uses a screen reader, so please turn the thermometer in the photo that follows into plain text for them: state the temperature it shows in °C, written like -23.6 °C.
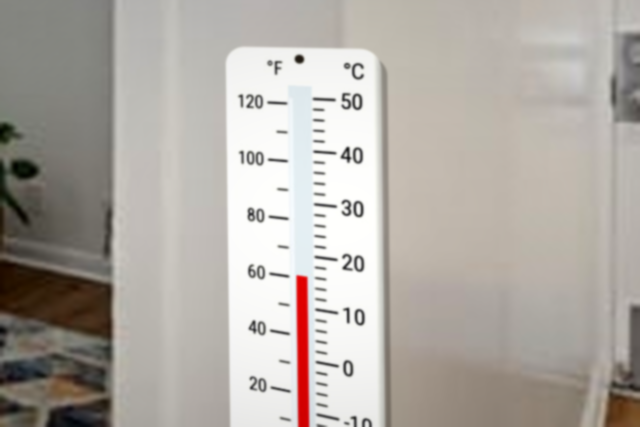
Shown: 16 °C
